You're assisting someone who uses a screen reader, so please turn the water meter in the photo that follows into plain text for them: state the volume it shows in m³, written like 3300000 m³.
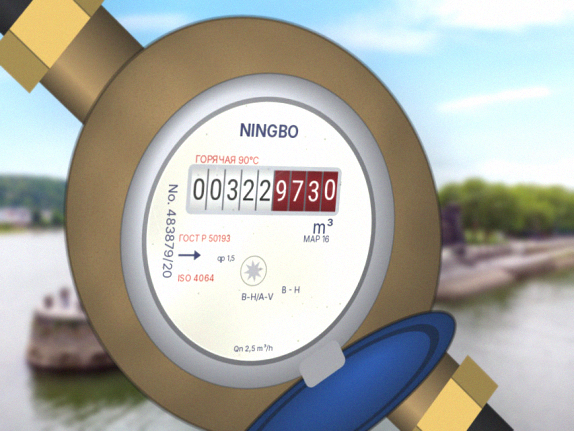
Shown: 322.9730 m³
